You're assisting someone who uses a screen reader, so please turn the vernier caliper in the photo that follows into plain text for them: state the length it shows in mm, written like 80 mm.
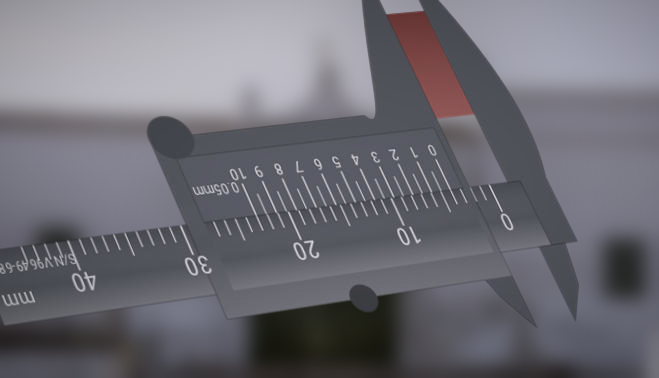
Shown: 4.0 mm
